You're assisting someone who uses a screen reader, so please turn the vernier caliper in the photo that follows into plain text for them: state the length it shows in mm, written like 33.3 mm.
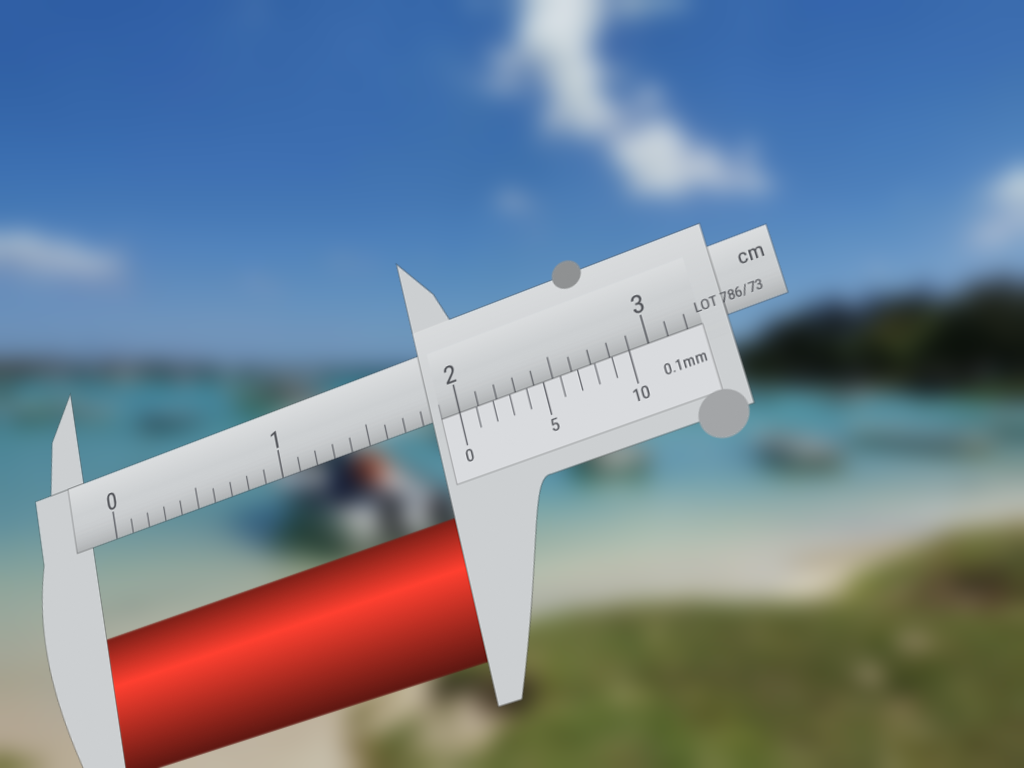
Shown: 20.0 mm
